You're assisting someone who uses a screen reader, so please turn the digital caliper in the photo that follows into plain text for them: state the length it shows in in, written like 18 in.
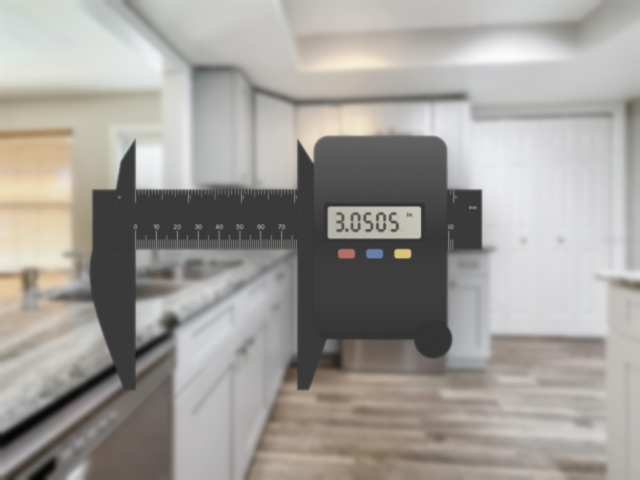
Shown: 3.0505 in
